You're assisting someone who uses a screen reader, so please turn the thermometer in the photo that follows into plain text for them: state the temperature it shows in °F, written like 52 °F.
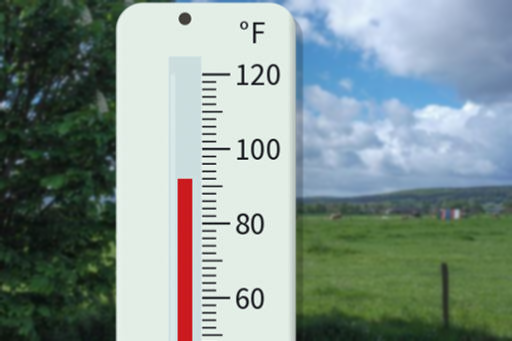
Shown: 92 °F
